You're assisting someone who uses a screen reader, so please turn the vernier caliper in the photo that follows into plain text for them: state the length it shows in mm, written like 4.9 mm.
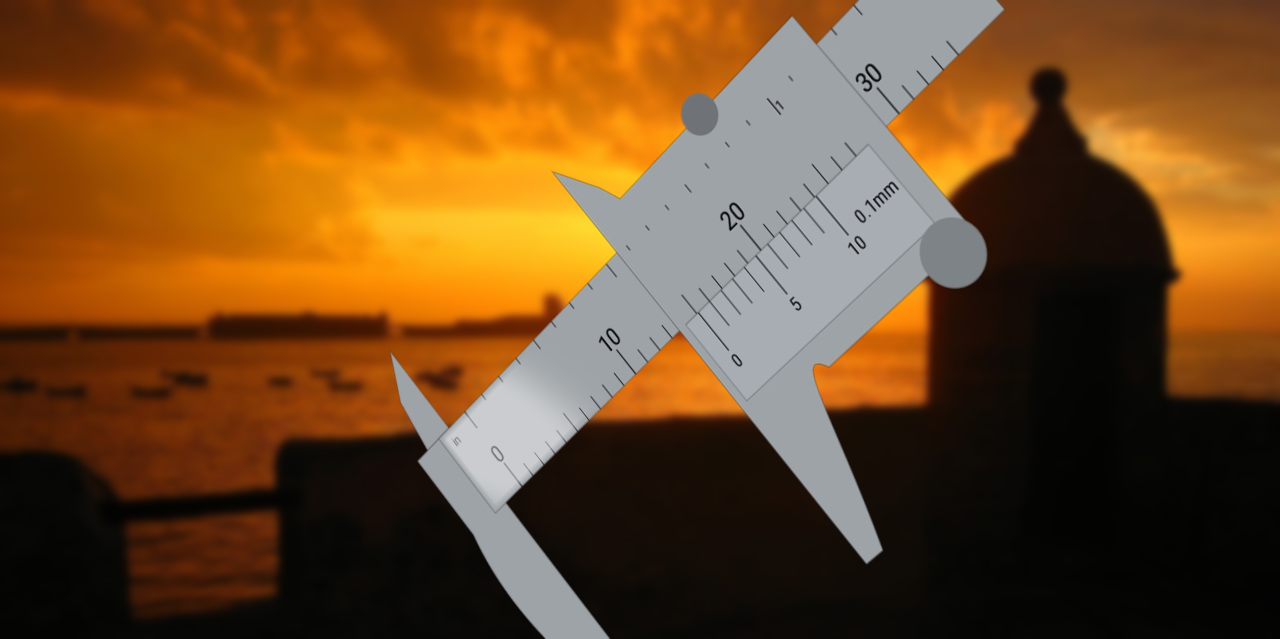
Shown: 15.1 mm
